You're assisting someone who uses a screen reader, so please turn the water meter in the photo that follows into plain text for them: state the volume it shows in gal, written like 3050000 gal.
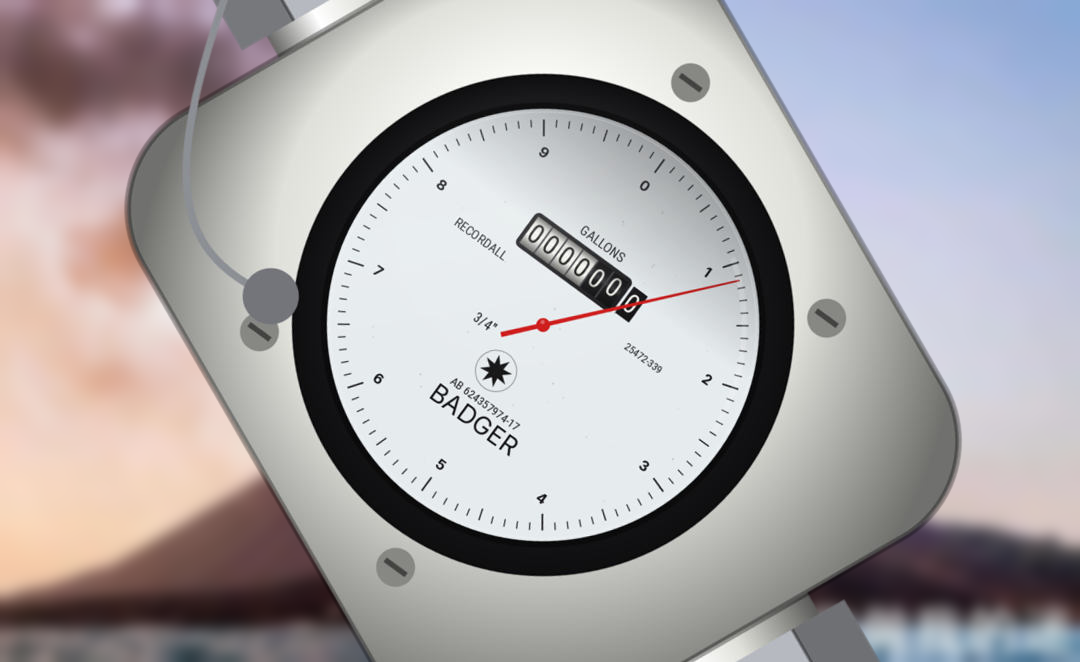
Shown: 1.1 gal
